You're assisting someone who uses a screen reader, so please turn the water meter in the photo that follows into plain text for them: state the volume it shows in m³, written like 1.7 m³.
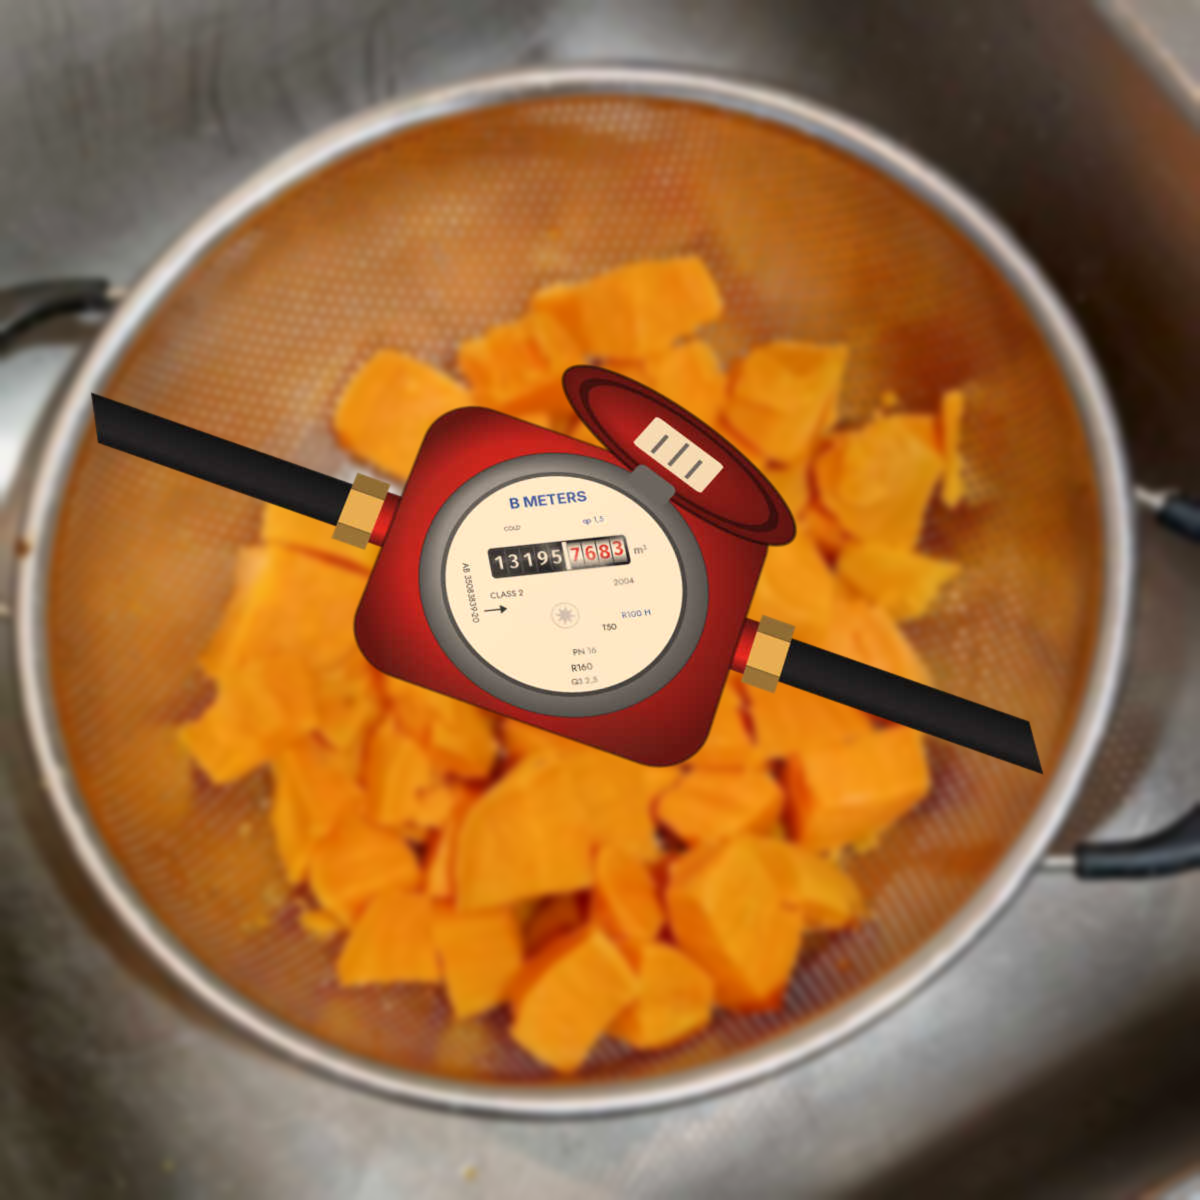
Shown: 13195.7683 m³
